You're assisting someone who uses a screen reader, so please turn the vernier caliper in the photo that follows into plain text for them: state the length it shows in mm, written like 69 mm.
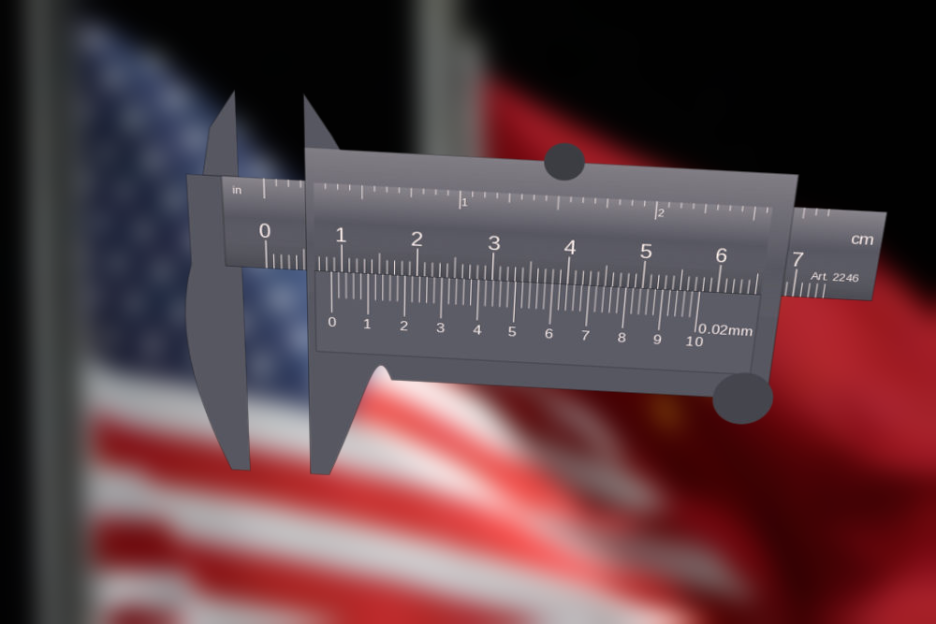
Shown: 8.6 mm
